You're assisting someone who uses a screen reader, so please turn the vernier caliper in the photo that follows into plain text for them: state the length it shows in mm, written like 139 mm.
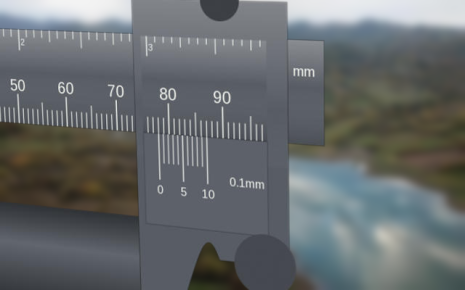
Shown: 78.0 mm
